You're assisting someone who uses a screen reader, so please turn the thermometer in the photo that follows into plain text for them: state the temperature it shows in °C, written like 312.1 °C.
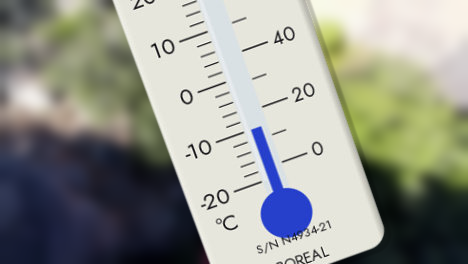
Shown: -10 °C
